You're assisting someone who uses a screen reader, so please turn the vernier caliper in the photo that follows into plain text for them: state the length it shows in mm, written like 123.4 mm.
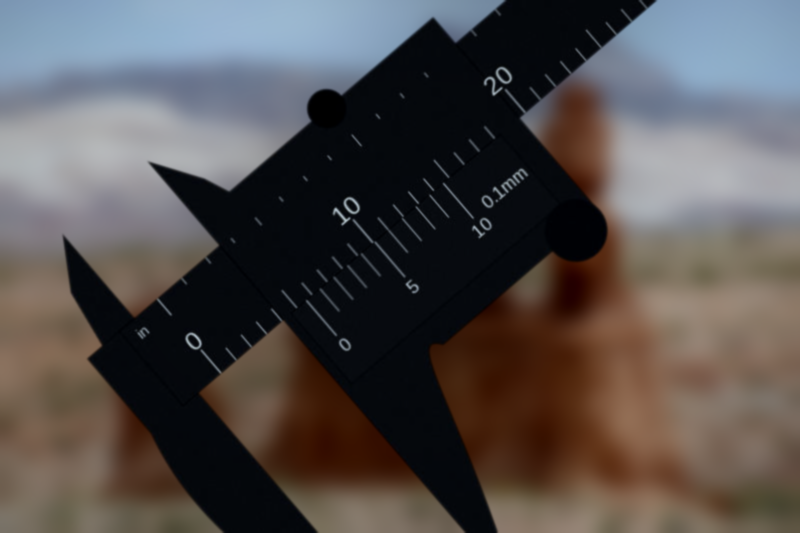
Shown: 5.6 mm
